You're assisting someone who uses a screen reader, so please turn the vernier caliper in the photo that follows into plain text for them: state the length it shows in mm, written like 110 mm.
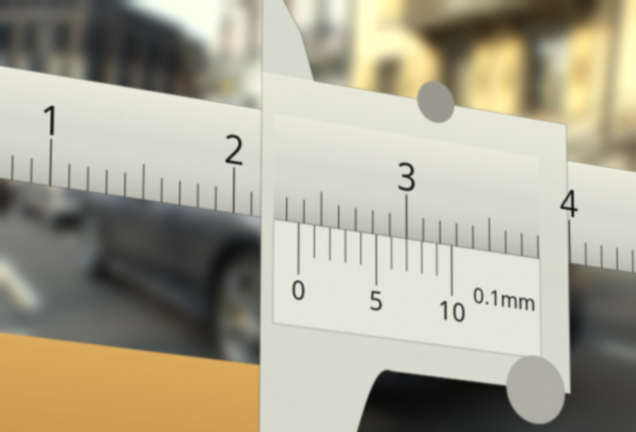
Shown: 23.7 mm
